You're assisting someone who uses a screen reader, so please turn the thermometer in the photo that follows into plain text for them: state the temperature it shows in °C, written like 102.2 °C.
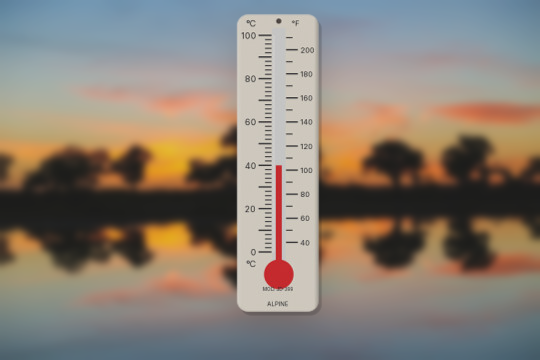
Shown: 40 °C
